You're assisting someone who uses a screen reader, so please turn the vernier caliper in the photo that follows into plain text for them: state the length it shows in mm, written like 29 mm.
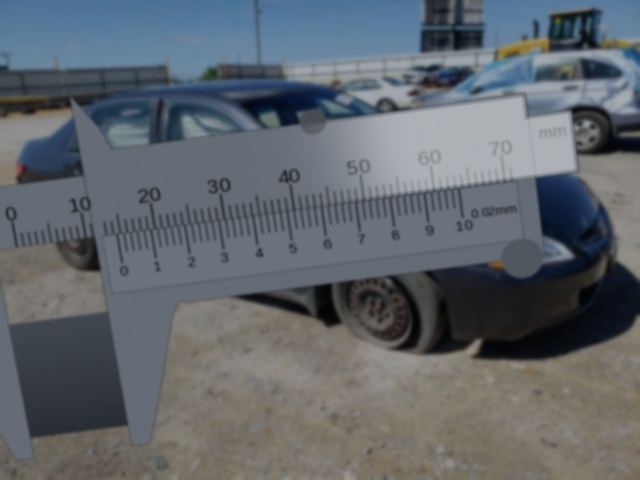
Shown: 14.5 mm
